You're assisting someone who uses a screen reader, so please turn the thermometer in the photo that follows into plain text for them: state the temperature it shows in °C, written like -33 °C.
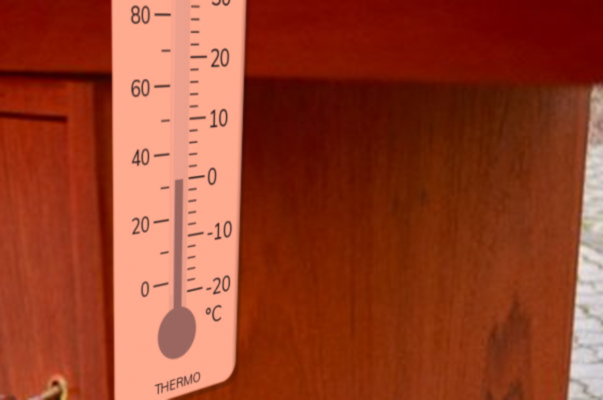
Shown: 0 °C
